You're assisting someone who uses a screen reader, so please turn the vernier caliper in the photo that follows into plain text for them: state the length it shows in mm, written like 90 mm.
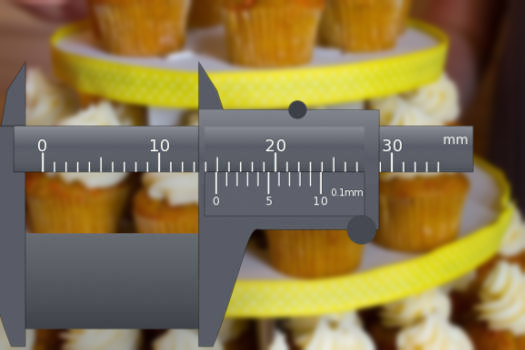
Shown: 14.9 mm
